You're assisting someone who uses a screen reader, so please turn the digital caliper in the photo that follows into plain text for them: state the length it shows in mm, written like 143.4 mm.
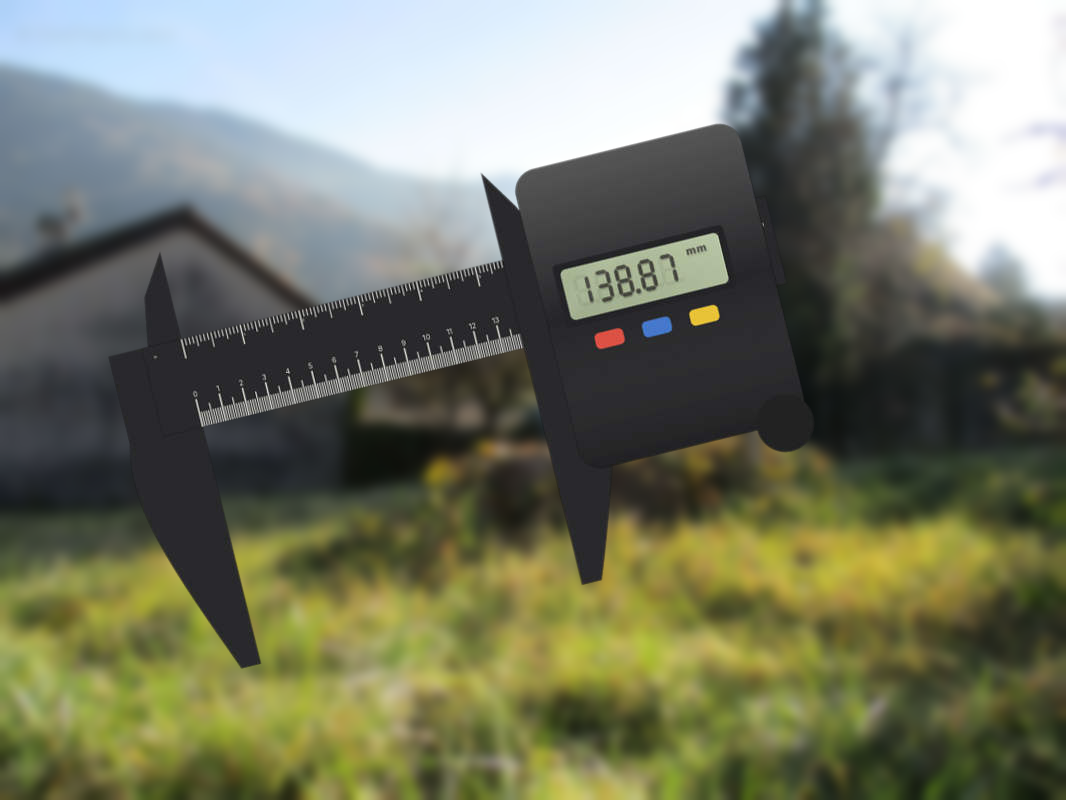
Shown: 138.87 mm
